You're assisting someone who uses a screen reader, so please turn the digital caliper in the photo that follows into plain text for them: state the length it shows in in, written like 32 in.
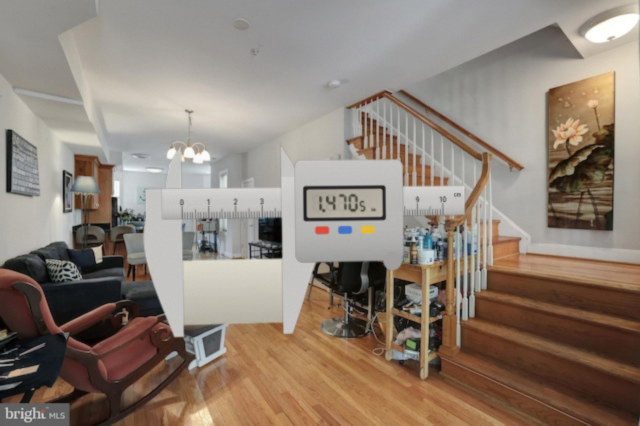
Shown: 1.4705 in
